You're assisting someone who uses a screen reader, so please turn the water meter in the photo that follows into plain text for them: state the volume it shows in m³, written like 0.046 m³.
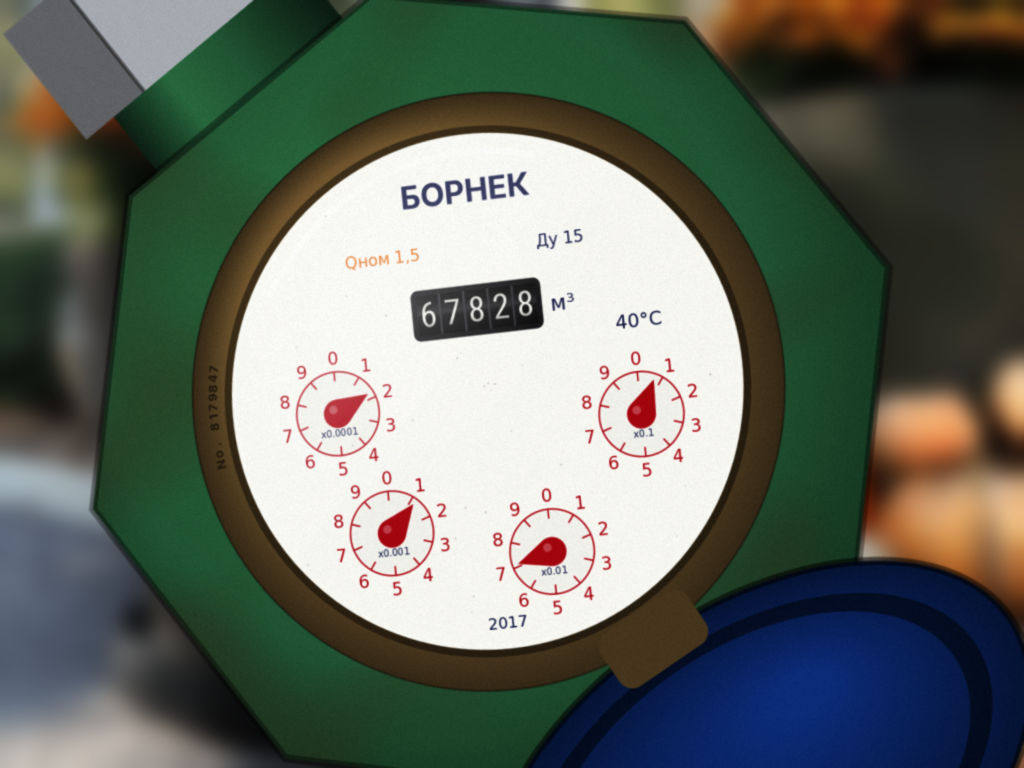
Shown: 67828.0711 m³
